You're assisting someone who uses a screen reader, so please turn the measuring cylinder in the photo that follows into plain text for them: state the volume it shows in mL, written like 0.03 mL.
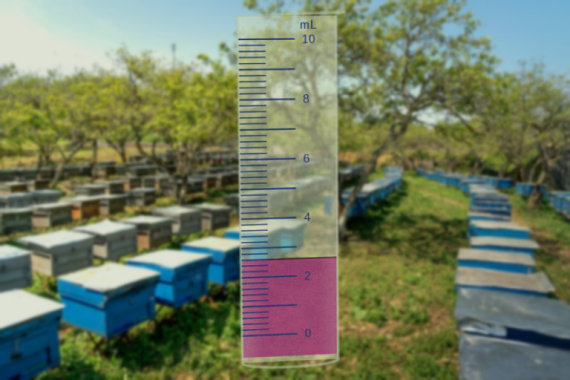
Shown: 2.6 mL
